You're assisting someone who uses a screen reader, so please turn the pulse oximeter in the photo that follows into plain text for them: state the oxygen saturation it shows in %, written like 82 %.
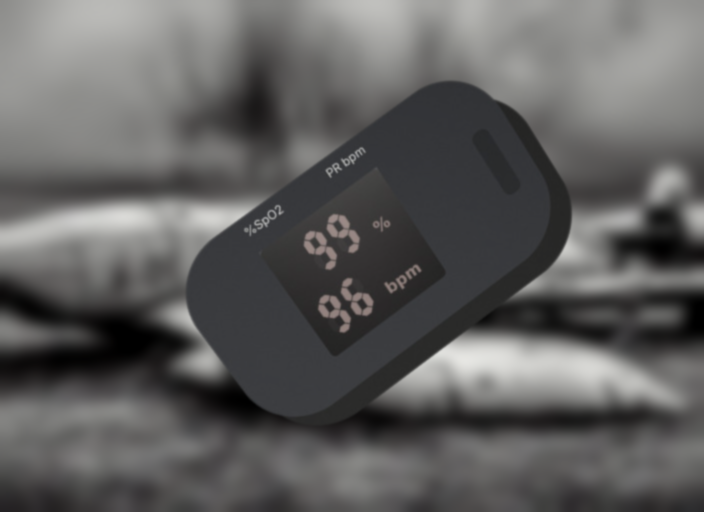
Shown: 99 %
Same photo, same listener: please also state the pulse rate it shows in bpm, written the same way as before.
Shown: 96 bpm
